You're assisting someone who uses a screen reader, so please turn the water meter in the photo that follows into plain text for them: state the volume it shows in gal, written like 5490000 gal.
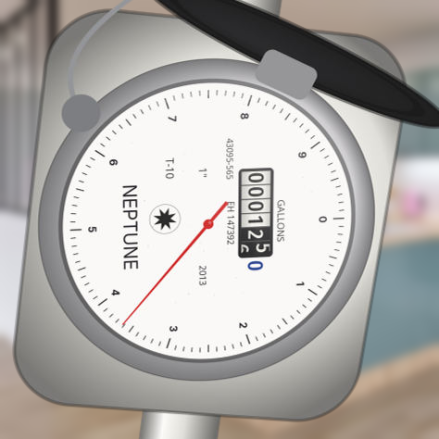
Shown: 1253.6 gal
